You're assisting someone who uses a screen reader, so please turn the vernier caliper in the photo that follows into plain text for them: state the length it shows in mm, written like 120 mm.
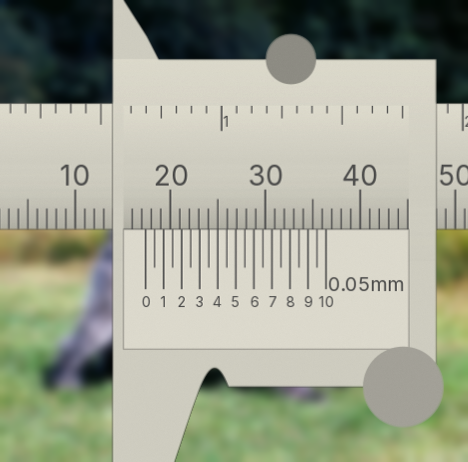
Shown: 17.4 mm
